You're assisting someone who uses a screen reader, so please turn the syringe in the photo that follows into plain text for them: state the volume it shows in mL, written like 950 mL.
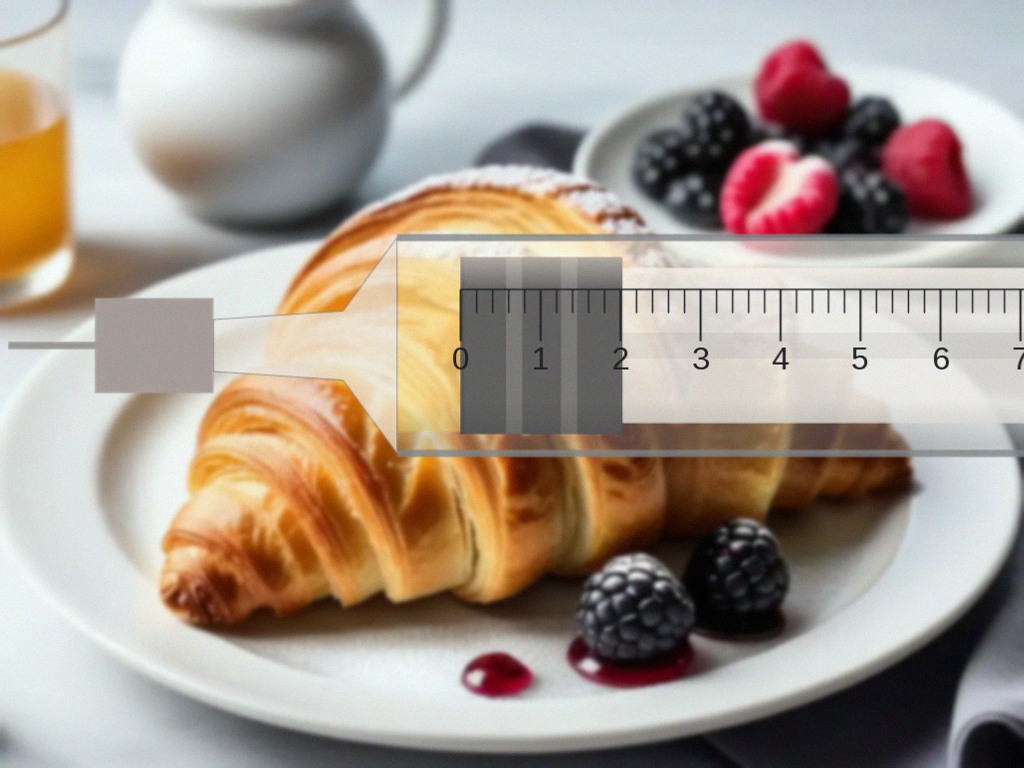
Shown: 0 mL
